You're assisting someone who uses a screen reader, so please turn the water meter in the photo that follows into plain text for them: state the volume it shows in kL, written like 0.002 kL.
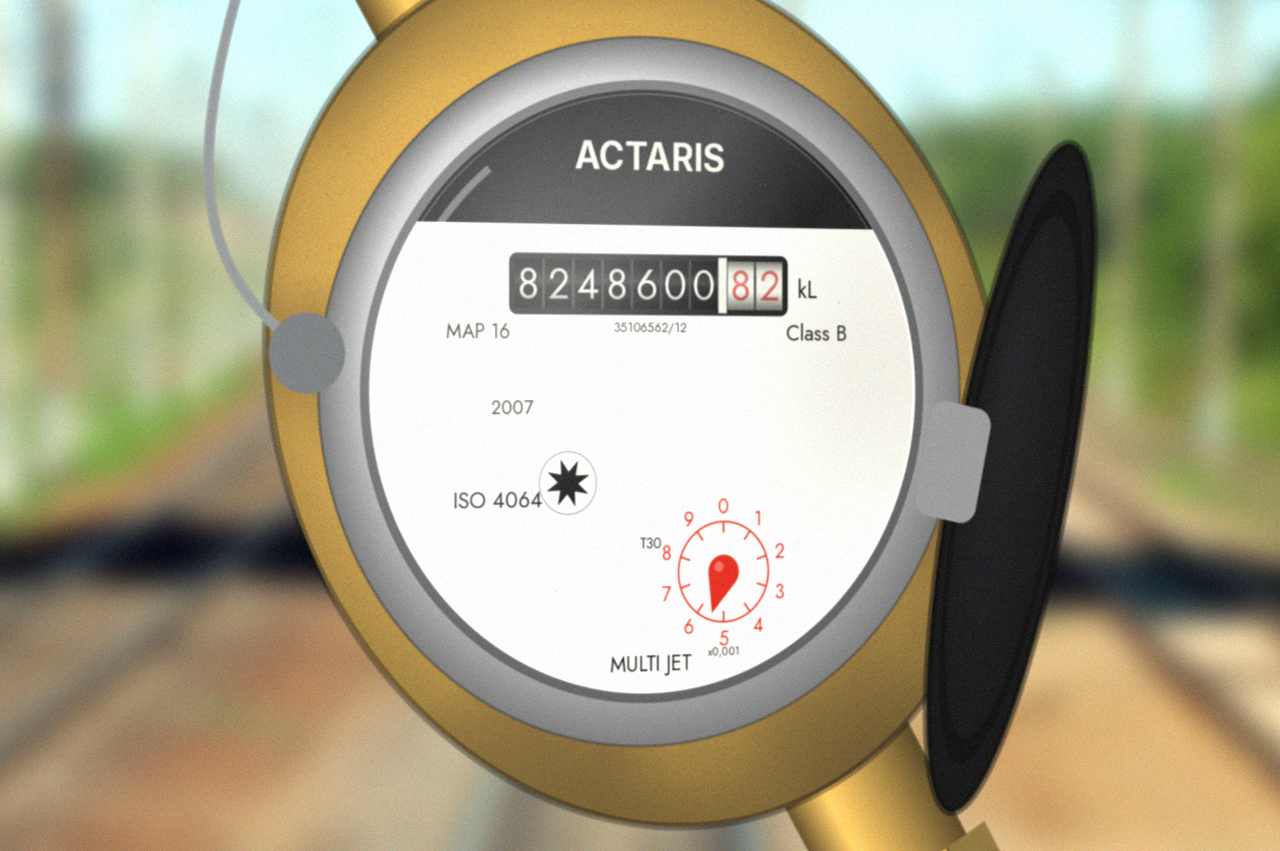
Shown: 8248600.825 kL
